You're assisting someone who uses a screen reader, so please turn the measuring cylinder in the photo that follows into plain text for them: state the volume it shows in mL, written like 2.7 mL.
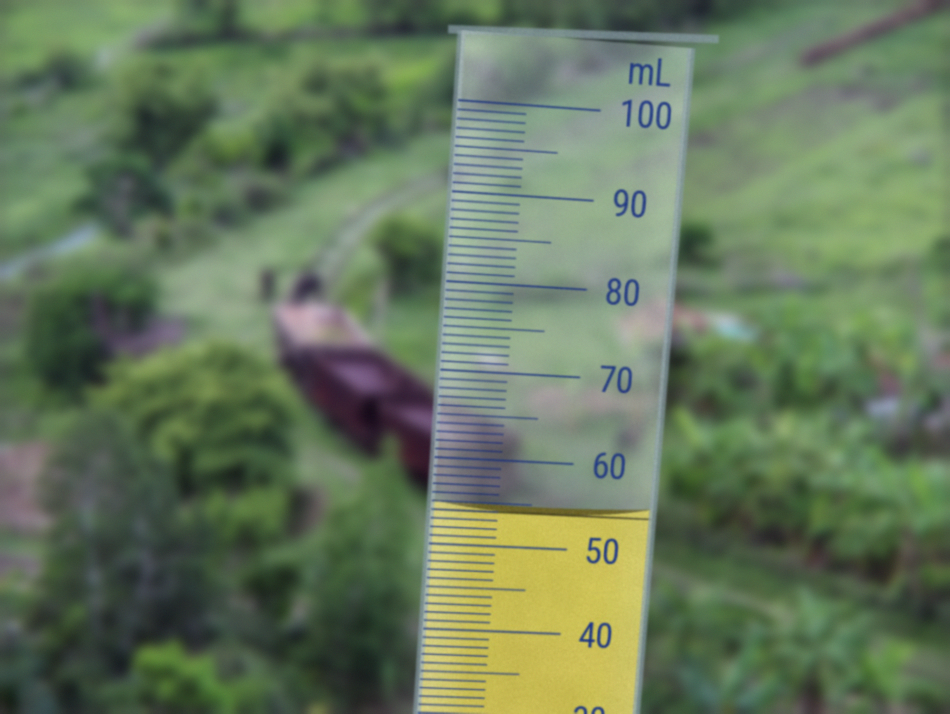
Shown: 54 mL
